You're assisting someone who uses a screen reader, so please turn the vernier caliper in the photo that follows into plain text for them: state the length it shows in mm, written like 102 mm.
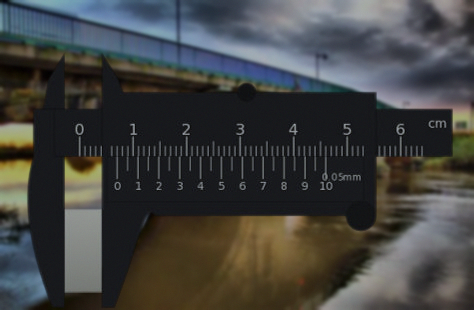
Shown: 7.0 mm
